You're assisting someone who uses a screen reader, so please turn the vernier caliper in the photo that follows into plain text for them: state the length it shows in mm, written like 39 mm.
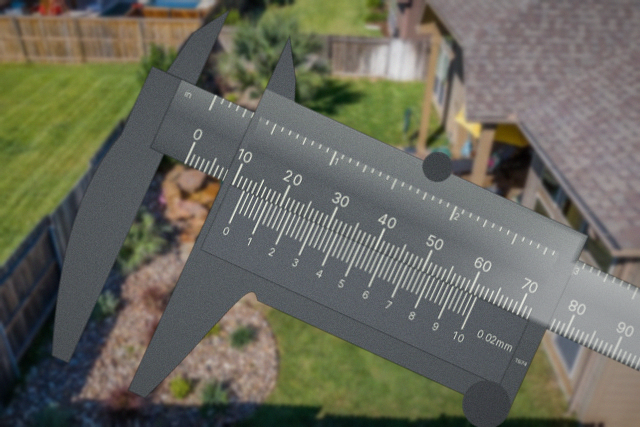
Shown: 12.5 mm
